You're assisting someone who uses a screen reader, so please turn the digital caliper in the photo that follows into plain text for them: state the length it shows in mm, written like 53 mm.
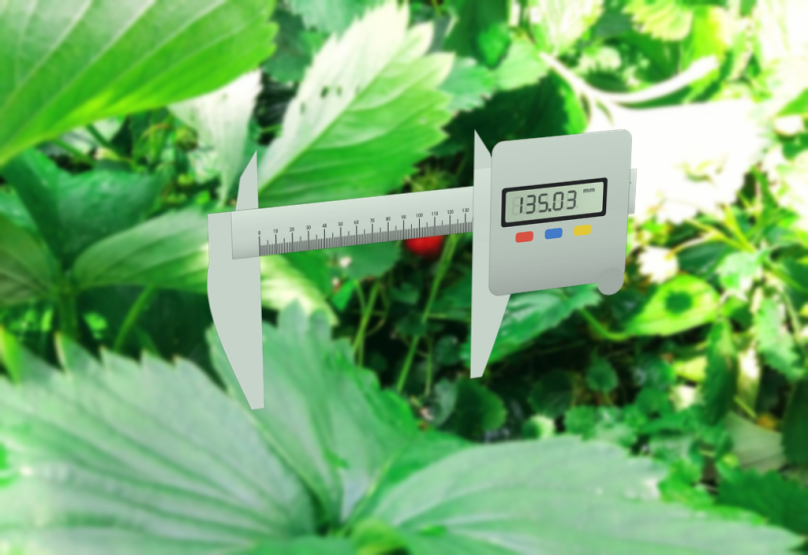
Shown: 135.03 mm
